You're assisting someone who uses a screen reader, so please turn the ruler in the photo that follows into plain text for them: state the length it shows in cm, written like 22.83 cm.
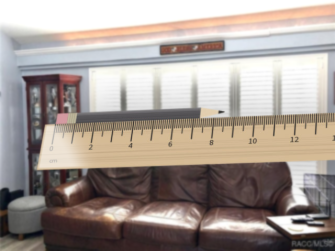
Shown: 8.5 cm
